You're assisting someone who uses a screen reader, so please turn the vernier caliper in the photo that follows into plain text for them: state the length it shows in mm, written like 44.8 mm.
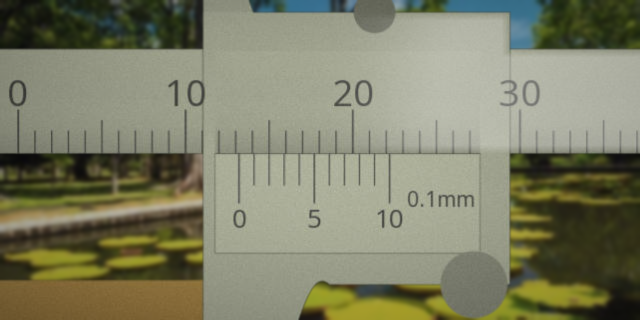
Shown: 13.2 mm
